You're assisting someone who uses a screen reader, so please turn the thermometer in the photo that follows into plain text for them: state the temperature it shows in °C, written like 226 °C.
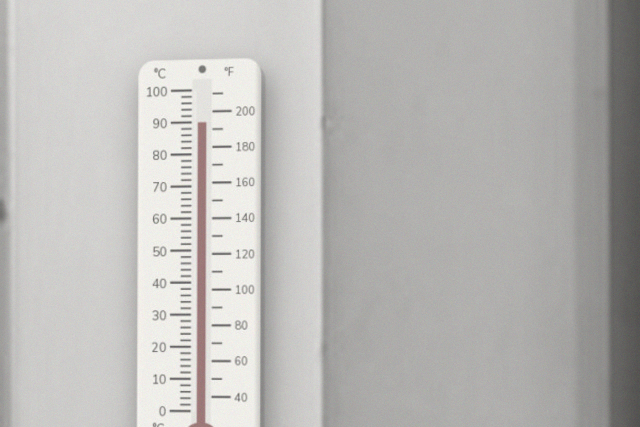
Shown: 90 °C
